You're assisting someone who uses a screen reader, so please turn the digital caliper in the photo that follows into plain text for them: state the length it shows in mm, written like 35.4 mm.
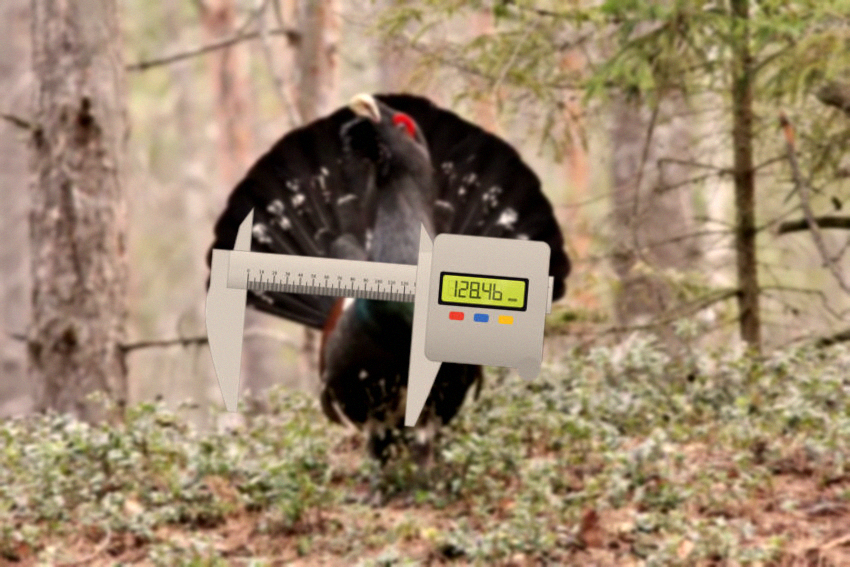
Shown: 128.46 mm
